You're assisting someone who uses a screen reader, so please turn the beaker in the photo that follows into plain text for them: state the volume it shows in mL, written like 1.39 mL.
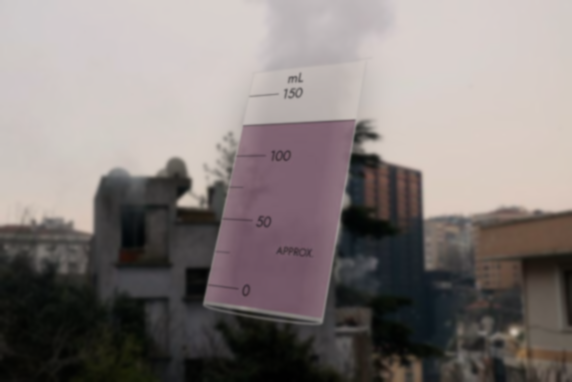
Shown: 125 mL
